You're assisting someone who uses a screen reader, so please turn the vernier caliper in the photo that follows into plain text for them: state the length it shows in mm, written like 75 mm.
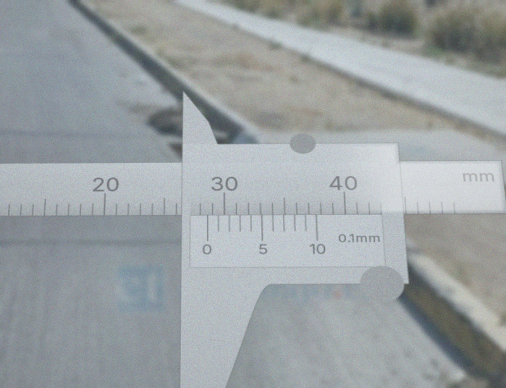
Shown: 28.6 mm
